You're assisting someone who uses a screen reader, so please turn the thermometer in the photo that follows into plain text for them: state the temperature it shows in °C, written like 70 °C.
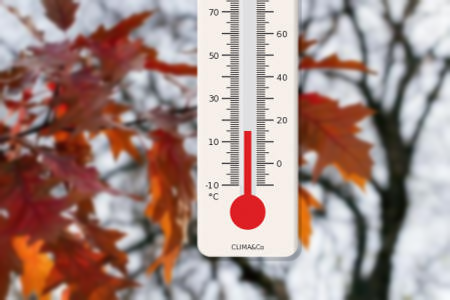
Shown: 15 °C
